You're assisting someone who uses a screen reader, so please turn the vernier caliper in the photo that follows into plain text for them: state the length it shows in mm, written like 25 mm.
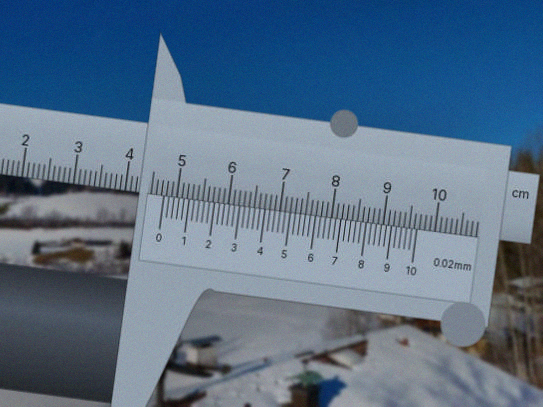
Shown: 47.5 mm
